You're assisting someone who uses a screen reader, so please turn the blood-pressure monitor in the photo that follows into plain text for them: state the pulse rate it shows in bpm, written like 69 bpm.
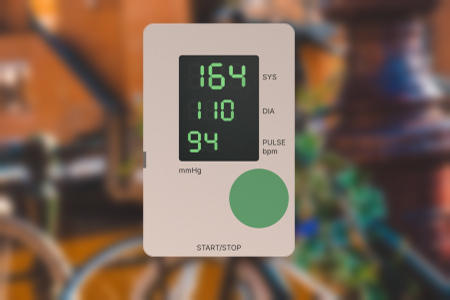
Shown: 94 bpm
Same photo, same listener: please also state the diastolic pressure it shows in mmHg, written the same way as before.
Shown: 110 mmHg
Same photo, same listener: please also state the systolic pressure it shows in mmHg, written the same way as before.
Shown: 164 mmHg
